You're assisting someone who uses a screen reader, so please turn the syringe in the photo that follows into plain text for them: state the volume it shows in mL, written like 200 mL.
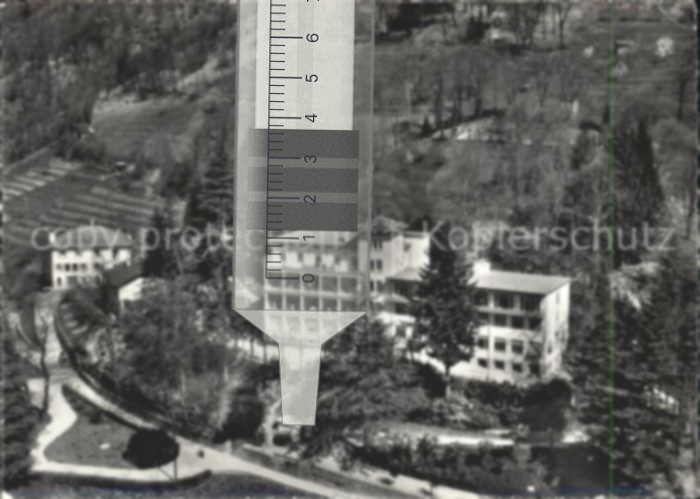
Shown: 1.2 mL
